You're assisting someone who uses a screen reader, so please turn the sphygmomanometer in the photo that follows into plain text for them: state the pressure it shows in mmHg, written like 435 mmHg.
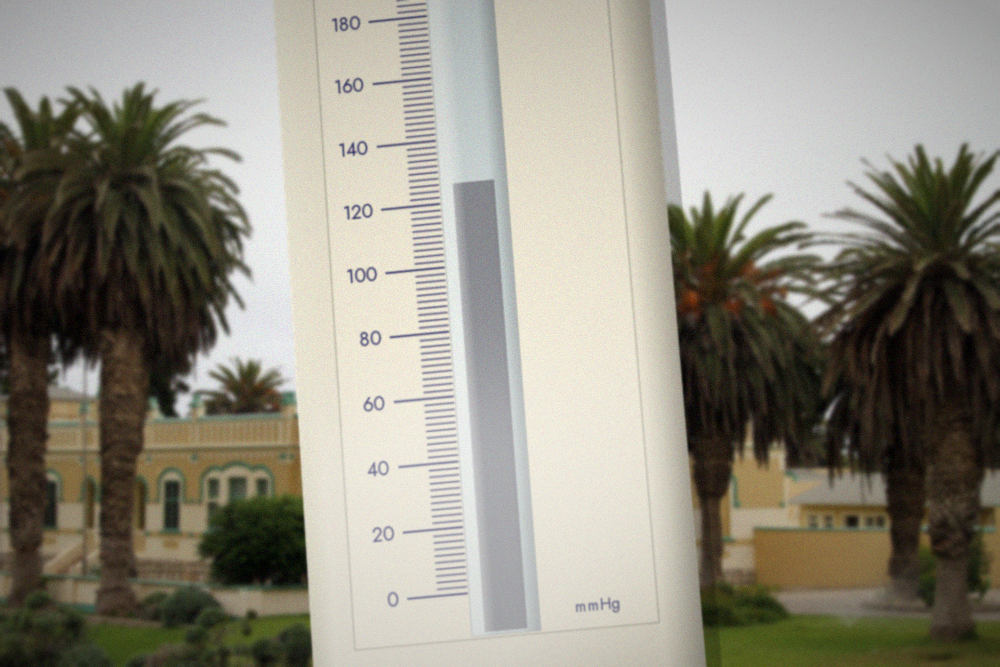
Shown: 126 mmHg
